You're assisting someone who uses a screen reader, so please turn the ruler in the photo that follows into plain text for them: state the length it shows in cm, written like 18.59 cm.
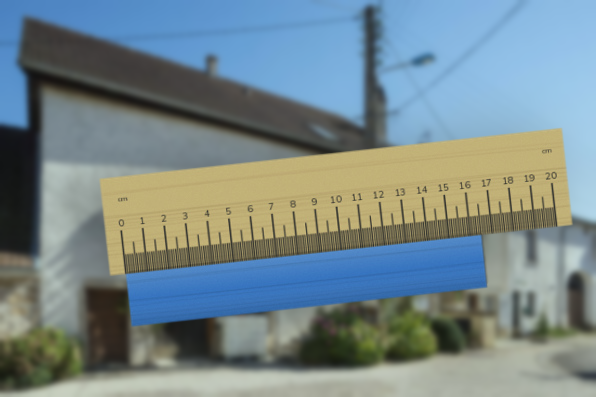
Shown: 16.5 cm
